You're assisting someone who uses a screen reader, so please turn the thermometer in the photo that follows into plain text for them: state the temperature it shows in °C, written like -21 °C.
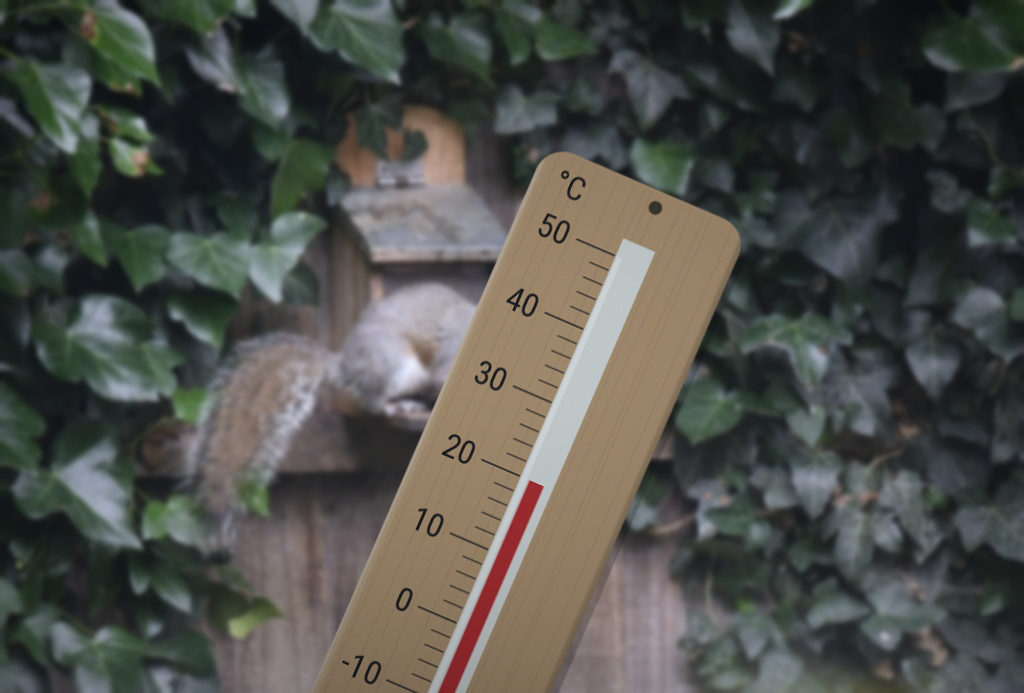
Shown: 20 °C
